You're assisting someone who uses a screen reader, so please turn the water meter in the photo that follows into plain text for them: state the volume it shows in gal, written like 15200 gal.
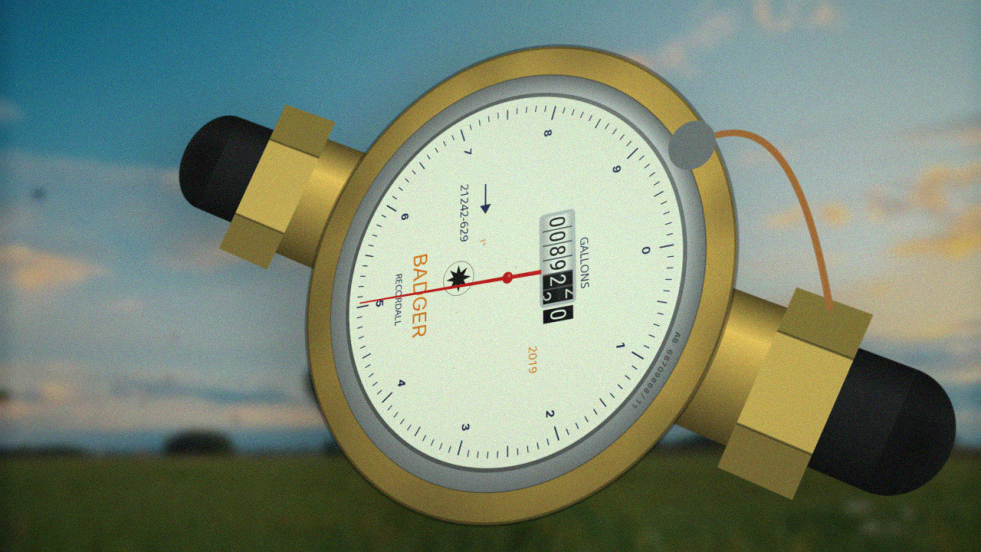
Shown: 89225.0 gal
